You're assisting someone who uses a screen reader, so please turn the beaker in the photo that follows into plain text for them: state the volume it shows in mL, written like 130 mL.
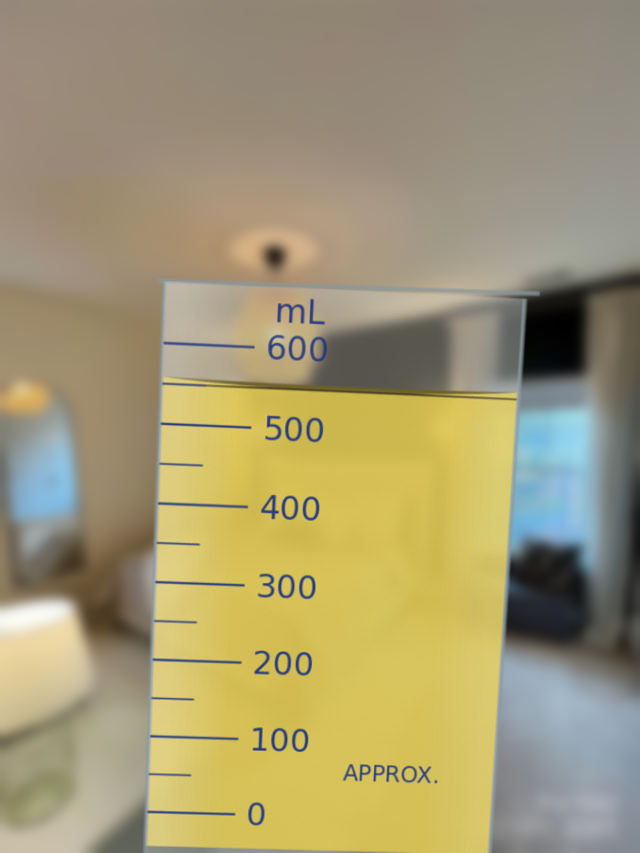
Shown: 550 mL
